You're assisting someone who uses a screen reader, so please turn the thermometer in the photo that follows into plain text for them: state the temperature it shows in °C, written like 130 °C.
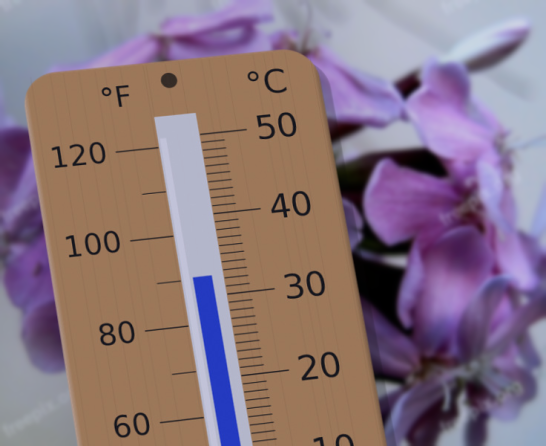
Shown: 32.5 °C
